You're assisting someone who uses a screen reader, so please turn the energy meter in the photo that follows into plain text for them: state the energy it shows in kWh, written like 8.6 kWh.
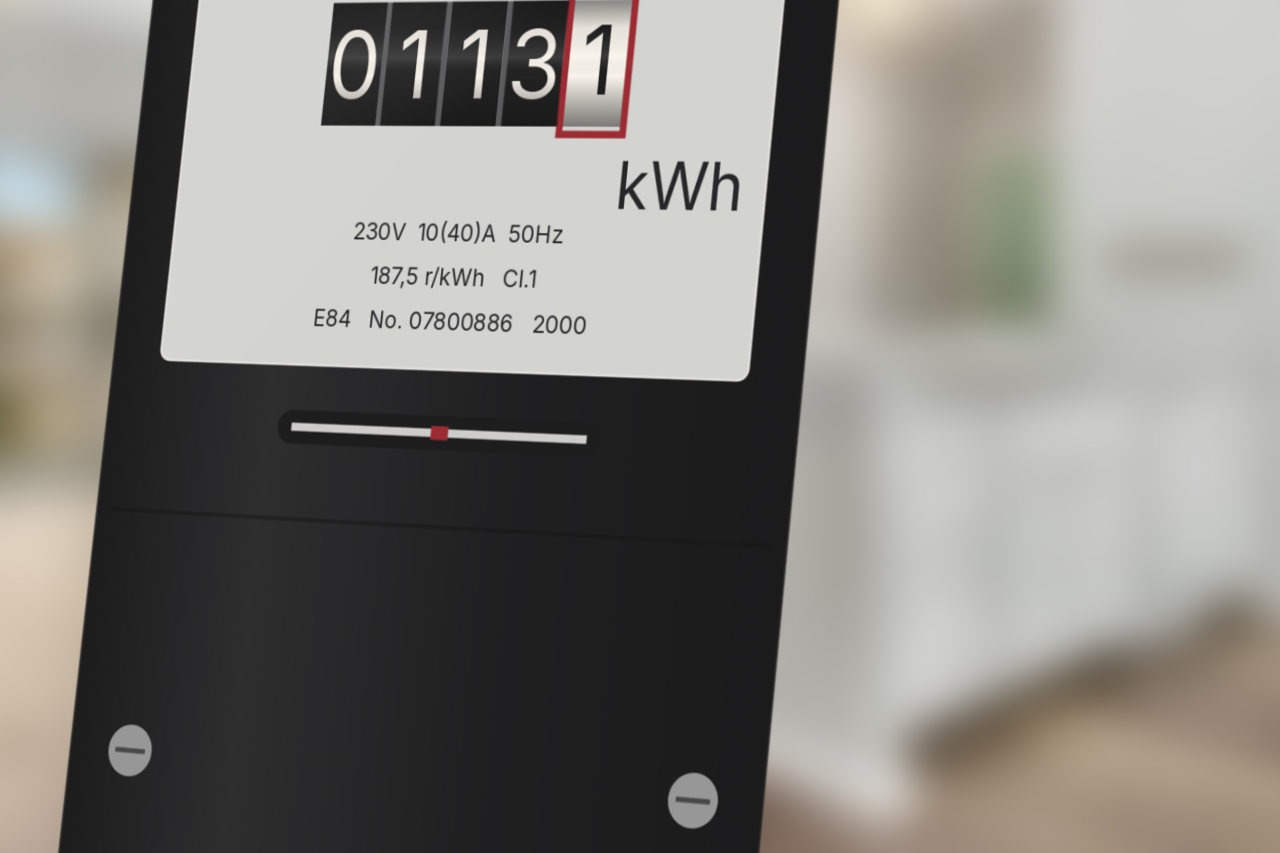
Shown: 113.1 kWh
